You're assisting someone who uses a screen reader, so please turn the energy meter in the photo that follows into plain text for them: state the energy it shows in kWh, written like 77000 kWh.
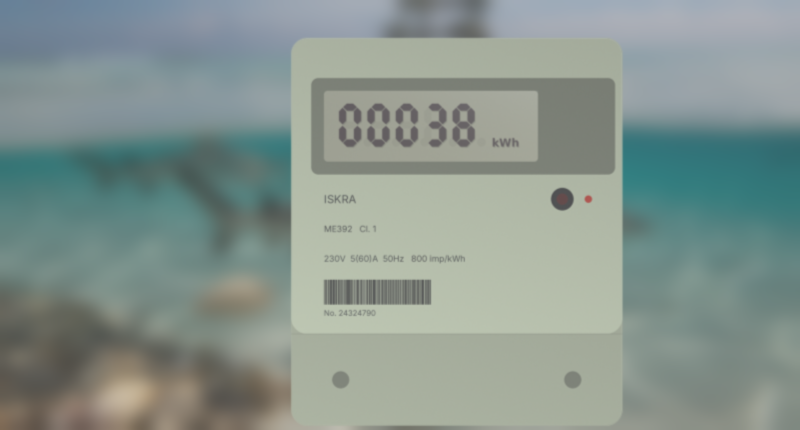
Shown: 38 kWh
